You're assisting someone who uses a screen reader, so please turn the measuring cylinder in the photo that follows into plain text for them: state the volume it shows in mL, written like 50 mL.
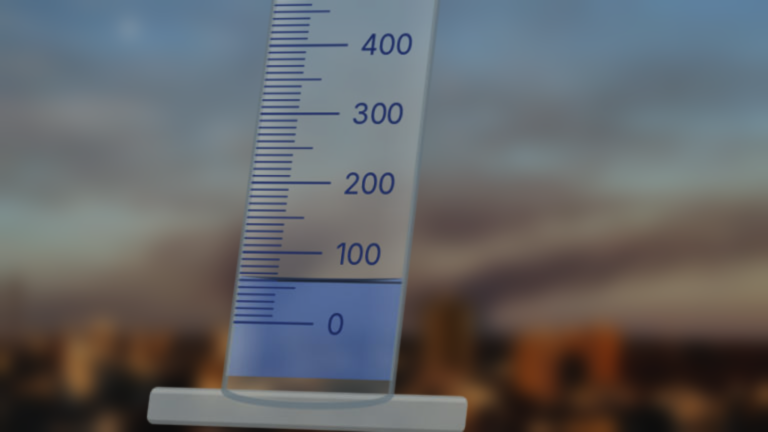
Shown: 60 mL
